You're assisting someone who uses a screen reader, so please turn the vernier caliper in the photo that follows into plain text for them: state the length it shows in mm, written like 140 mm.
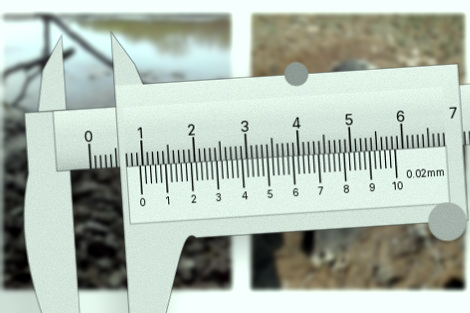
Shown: 9.5 mm
